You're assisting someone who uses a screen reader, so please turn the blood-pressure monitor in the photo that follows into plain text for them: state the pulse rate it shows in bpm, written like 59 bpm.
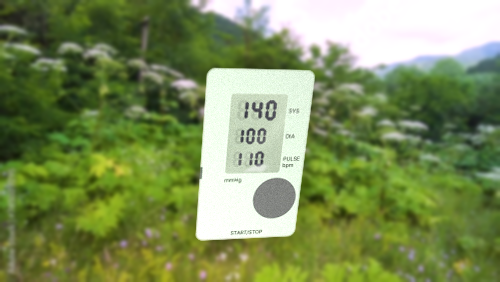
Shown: 110 bpm
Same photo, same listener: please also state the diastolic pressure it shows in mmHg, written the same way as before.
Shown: 100 mmHg
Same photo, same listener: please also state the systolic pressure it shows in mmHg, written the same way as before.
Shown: 140 mmHg
